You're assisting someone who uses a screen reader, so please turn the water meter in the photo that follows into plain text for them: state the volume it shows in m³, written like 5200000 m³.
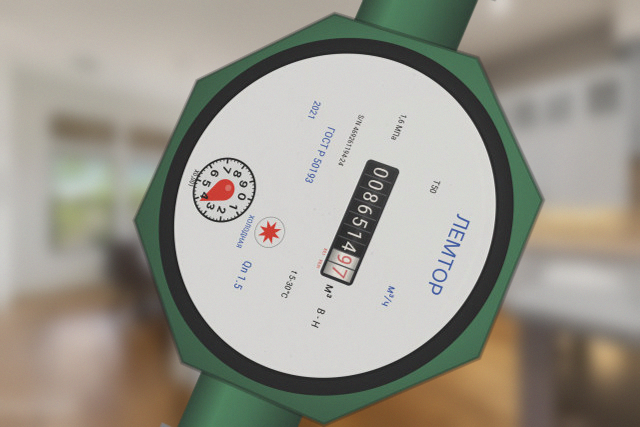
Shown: 86514.973 m³
